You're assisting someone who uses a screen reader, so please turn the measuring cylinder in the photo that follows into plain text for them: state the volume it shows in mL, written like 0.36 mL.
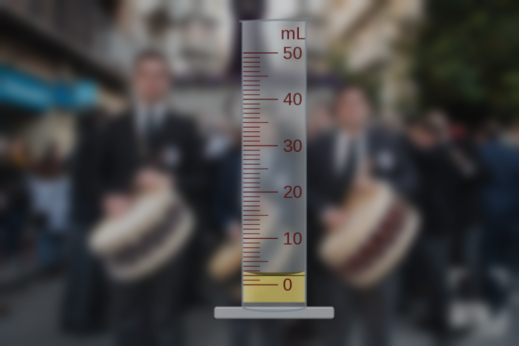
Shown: 2 mL
